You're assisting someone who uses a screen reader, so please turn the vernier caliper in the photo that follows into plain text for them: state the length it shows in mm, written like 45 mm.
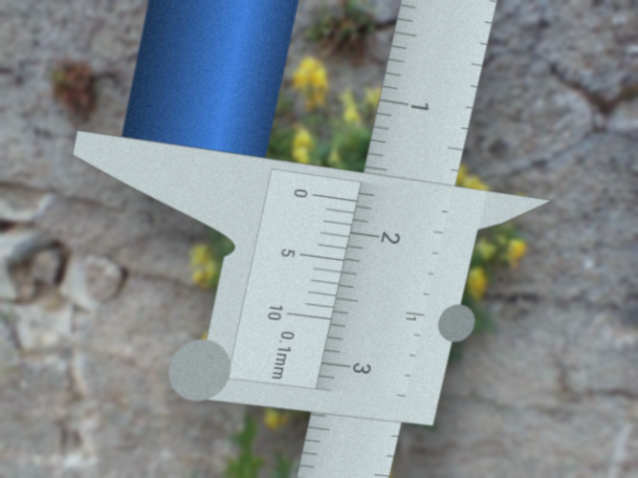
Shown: 17.6 mm
